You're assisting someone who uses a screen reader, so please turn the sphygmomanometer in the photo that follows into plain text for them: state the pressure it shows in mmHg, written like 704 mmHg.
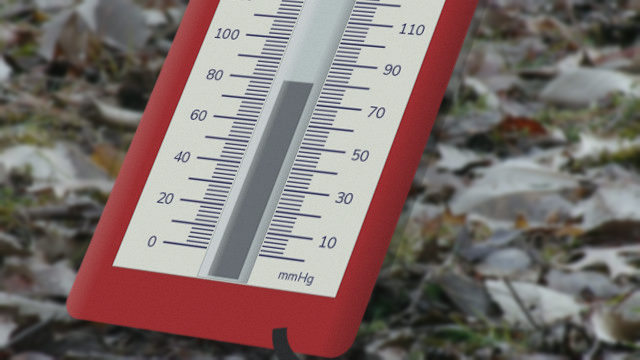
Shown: 80 mmHg
